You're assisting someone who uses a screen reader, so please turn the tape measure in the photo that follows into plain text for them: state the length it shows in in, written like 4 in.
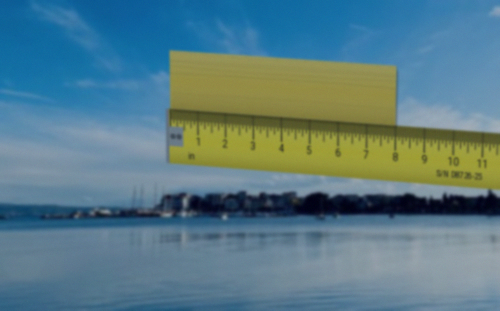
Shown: 8 in
